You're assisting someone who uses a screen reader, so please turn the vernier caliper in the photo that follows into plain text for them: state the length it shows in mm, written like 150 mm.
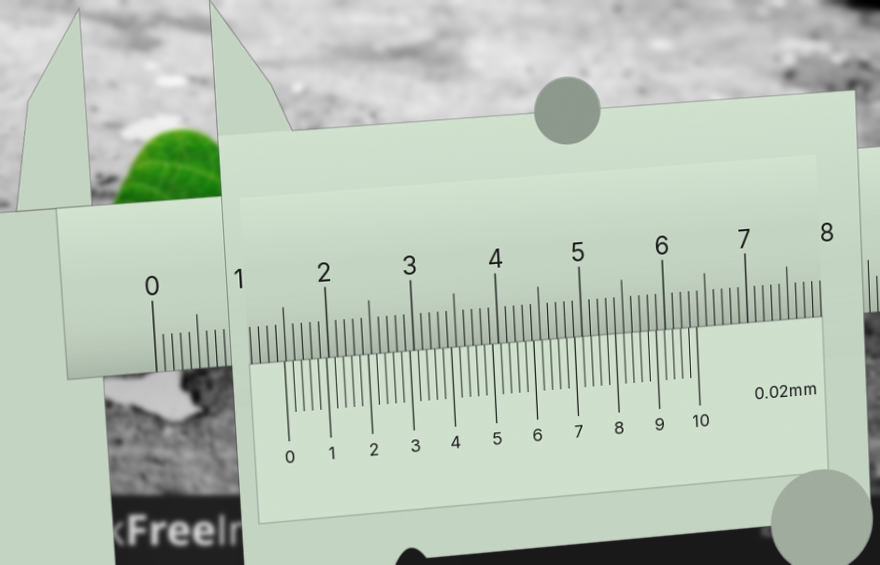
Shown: 14.8 mm
